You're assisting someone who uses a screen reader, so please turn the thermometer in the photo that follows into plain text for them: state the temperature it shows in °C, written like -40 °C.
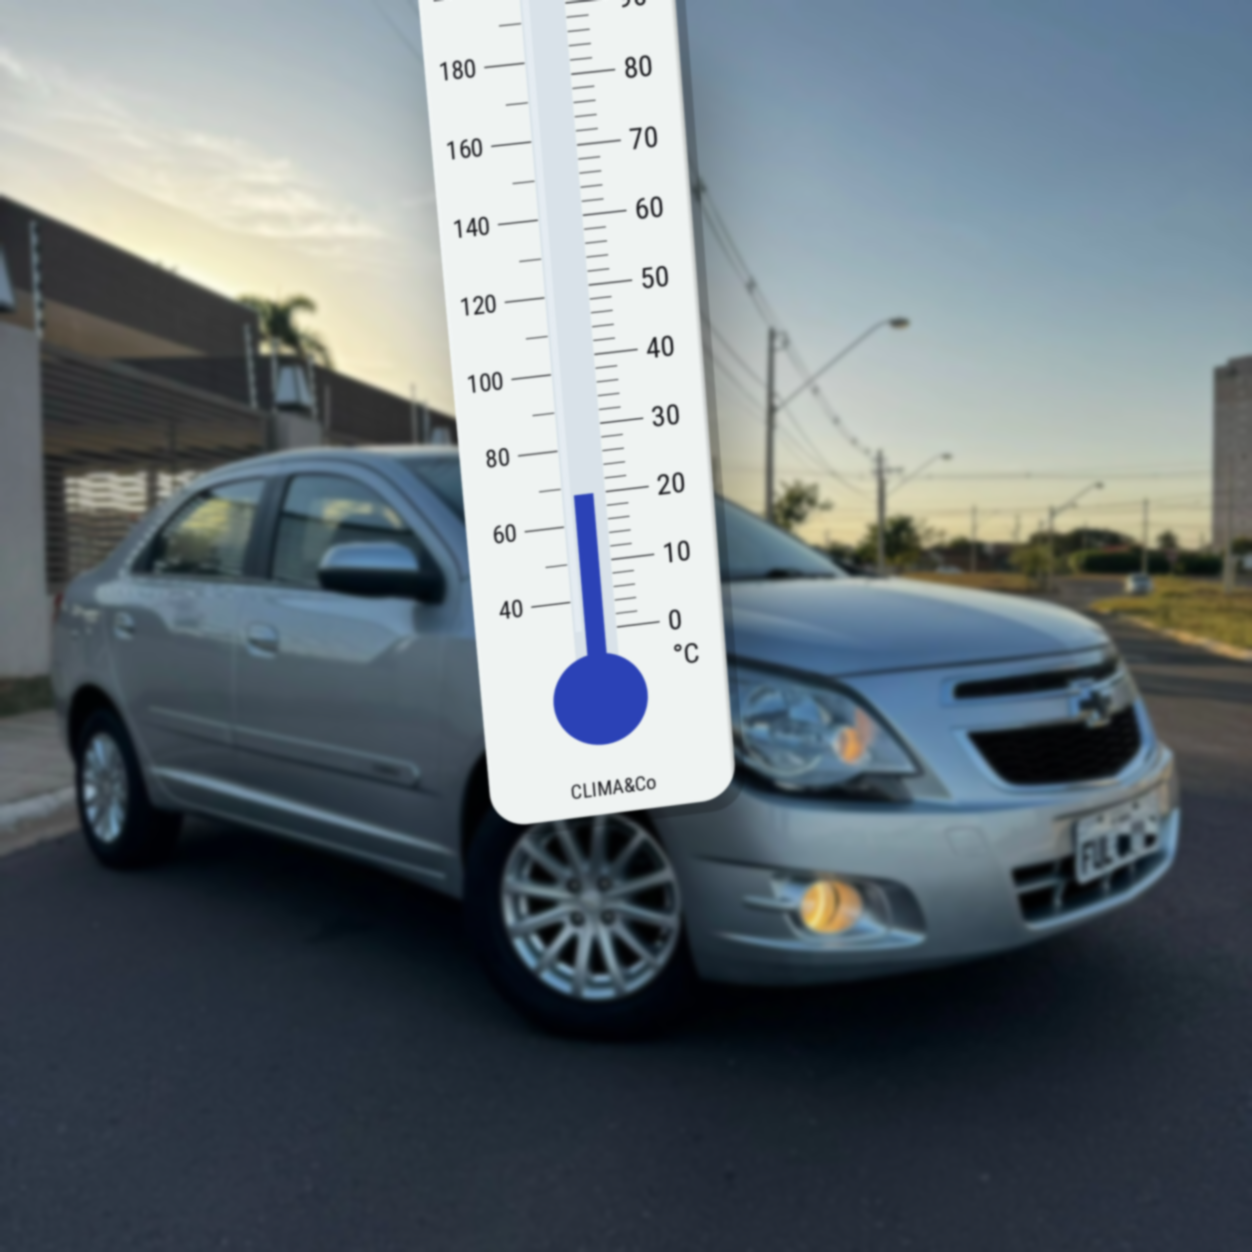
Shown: 20 °C
